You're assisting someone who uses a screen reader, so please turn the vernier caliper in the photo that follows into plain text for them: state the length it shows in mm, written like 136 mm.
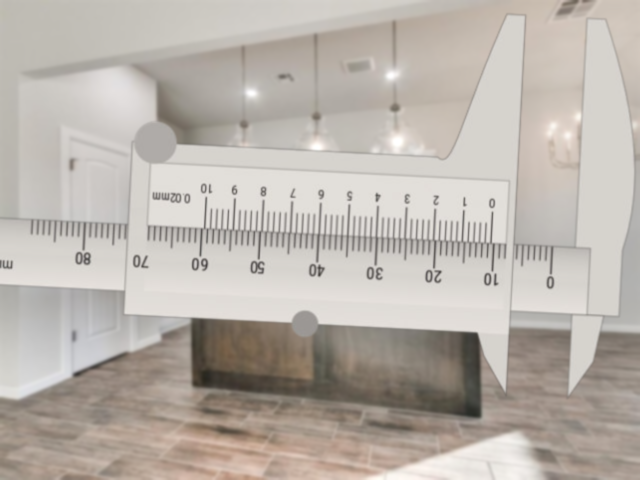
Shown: 10.5 mm
